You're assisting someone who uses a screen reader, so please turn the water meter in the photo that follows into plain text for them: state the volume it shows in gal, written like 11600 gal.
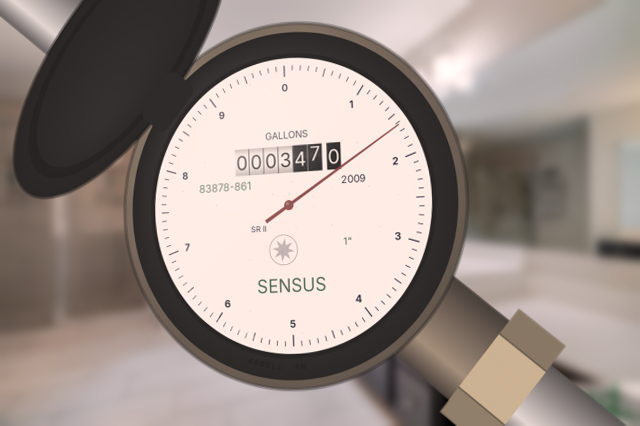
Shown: 3471.6 gal
